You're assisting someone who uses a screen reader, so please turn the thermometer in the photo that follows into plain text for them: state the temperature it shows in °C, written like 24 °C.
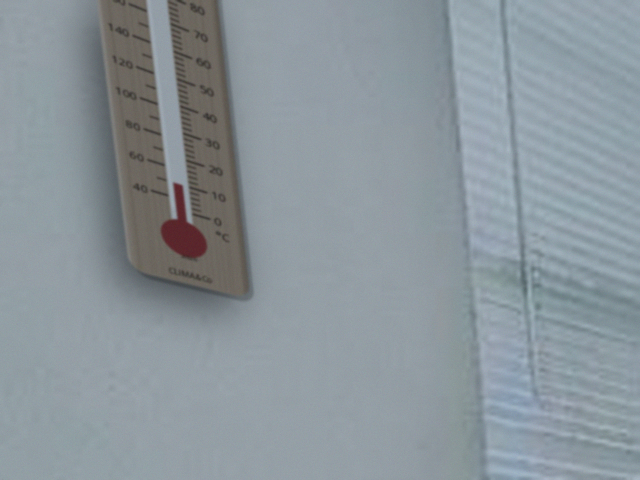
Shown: 10 °C
